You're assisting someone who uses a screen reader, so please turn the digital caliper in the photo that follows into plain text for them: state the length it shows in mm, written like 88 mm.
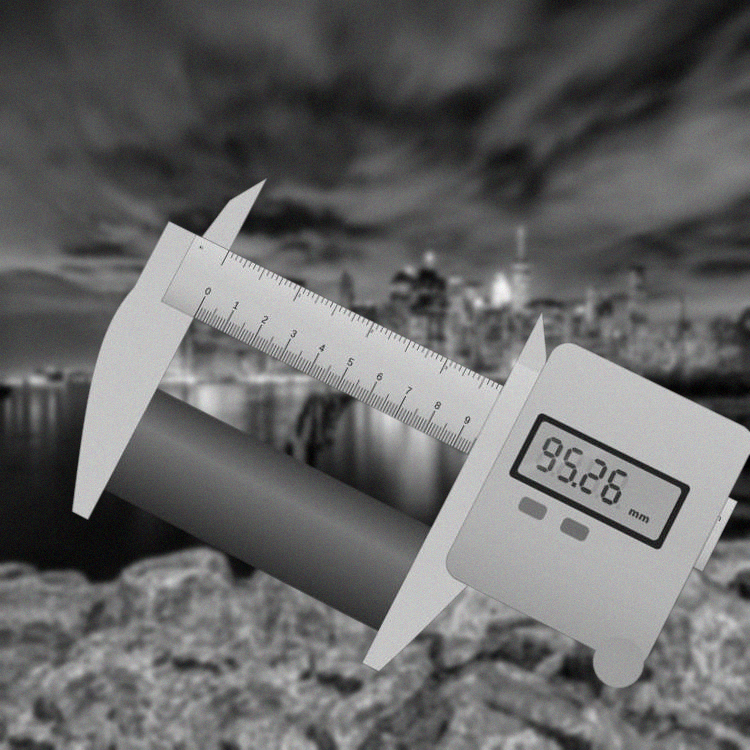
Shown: 95.26 mm
